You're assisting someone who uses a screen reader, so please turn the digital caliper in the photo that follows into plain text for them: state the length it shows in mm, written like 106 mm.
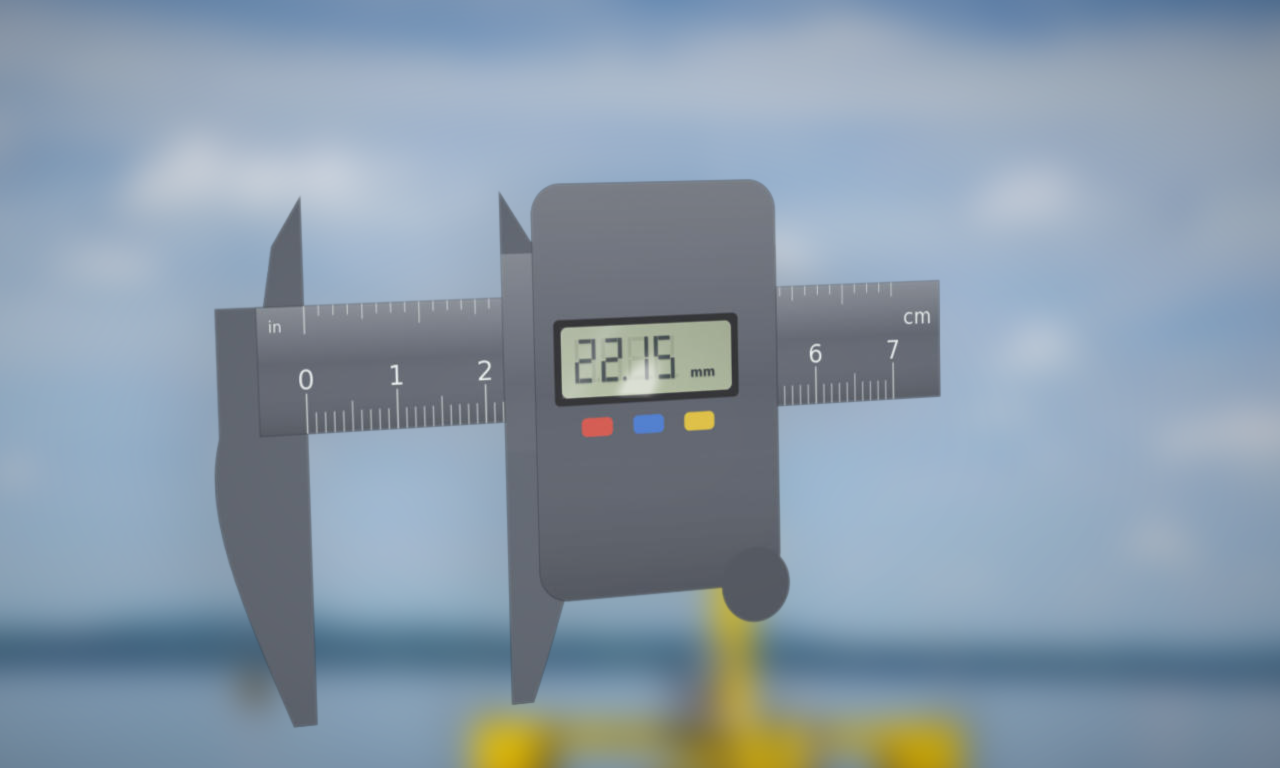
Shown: 22.15 mm
